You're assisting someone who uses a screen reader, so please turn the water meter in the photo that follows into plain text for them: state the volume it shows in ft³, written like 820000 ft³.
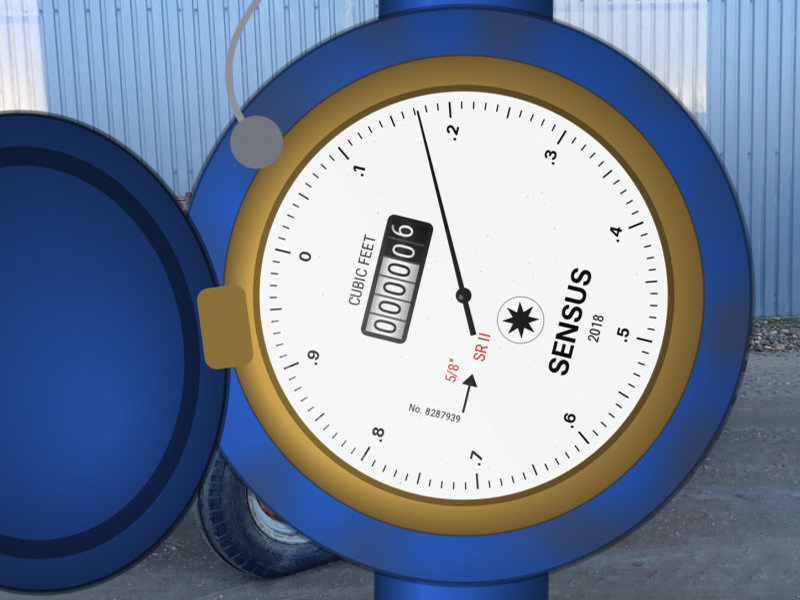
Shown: 6.17 ft³
